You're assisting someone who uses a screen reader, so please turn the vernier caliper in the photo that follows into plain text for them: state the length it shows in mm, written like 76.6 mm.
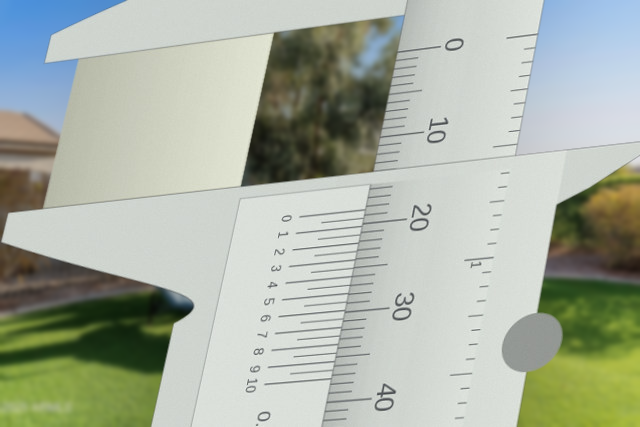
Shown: 18.4 mm
